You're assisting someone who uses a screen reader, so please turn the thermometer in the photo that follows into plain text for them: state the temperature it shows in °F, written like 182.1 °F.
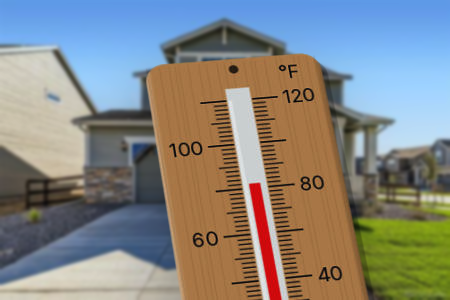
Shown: 82 °F
